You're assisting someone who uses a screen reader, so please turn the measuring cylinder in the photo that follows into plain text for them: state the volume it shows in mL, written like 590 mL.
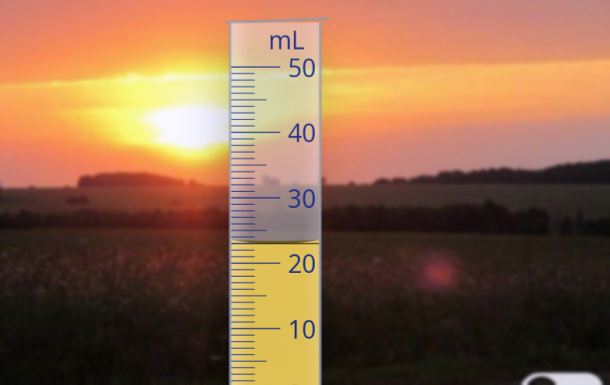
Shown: 23 mL
